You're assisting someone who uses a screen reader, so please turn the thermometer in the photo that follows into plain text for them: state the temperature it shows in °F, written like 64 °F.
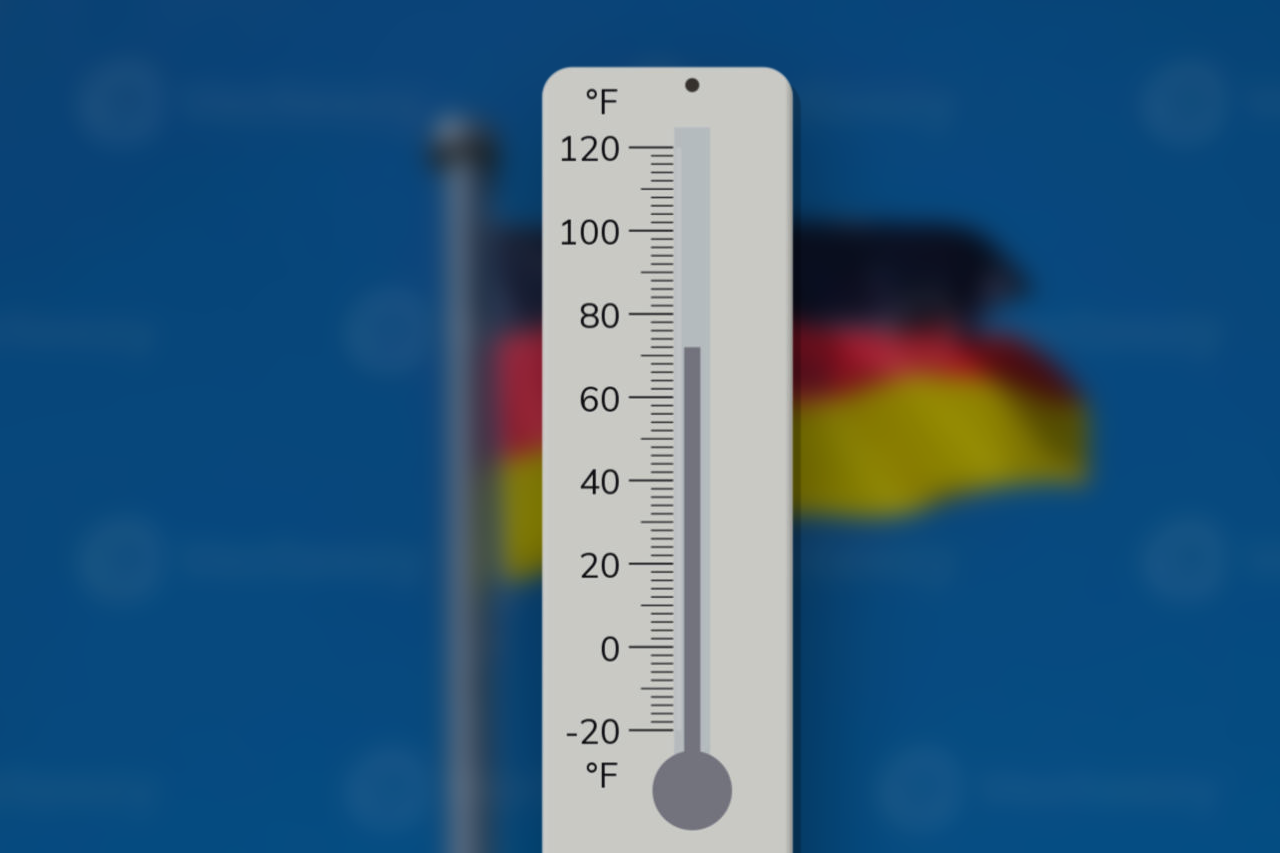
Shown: 72 °F
